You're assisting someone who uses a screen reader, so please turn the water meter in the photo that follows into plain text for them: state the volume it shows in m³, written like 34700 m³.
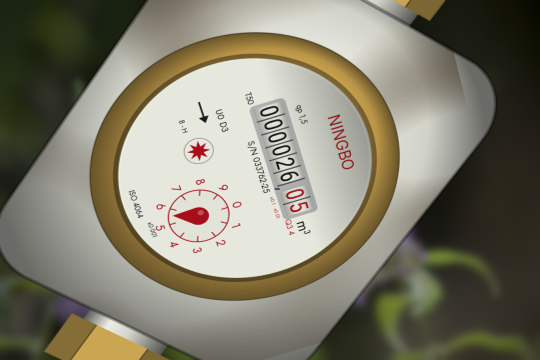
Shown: 26.055 m³
